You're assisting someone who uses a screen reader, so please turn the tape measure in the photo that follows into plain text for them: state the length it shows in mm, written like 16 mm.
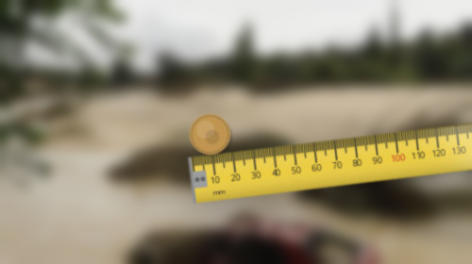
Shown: 20 mm
